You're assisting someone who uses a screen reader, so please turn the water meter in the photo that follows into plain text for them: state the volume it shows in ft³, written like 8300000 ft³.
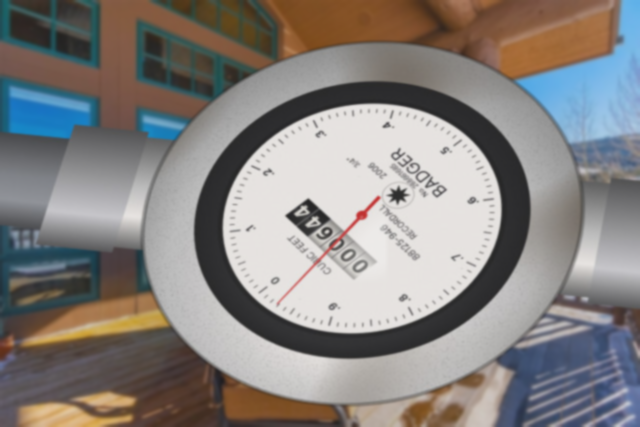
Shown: 643.97 ft³
